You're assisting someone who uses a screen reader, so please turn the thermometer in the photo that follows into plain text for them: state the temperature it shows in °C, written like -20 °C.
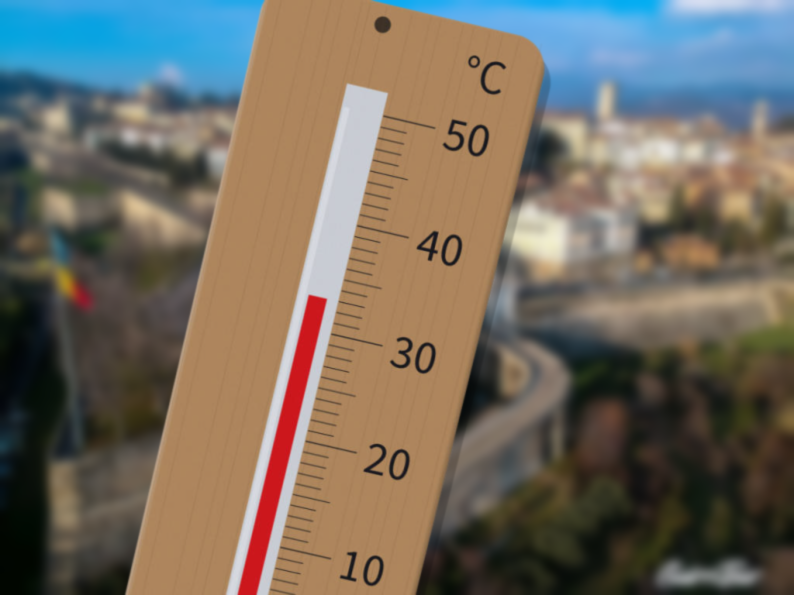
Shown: 33 °C
